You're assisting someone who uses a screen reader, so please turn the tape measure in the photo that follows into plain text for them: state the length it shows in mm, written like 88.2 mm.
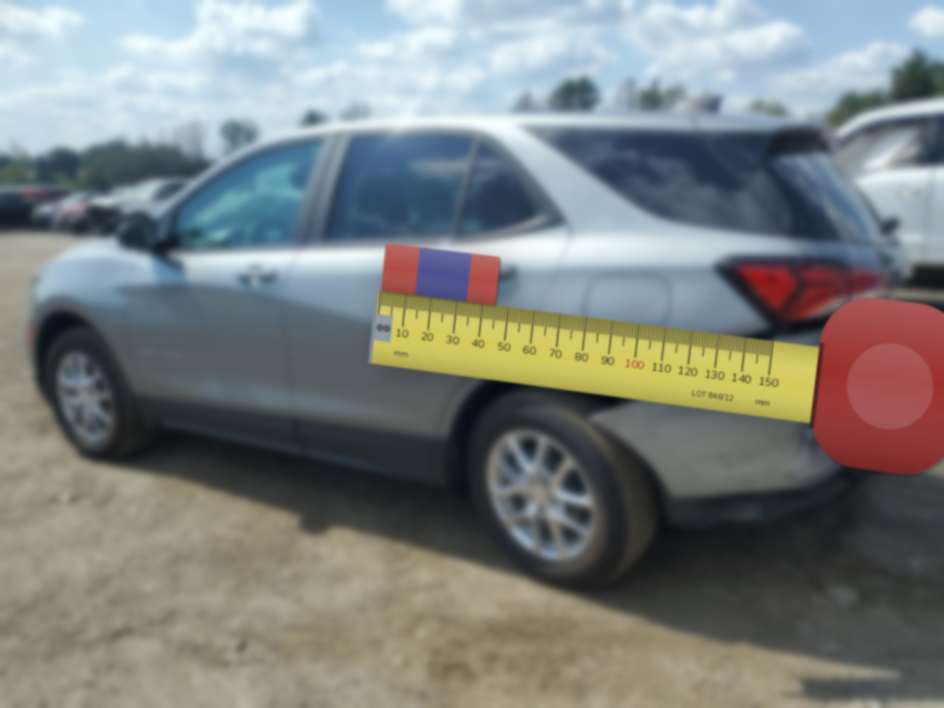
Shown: 45 mm
